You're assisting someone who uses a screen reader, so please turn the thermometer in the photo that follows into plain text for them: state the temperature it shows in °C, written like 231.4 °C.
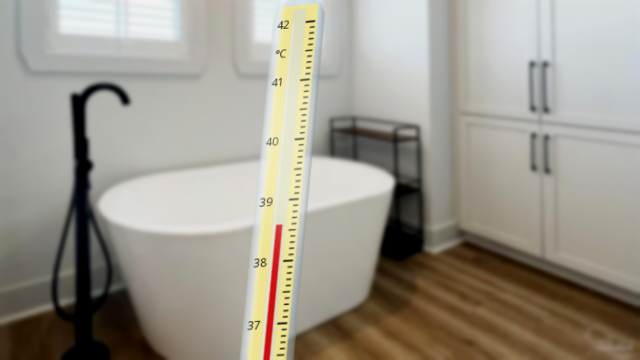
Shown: 38.6 °C
